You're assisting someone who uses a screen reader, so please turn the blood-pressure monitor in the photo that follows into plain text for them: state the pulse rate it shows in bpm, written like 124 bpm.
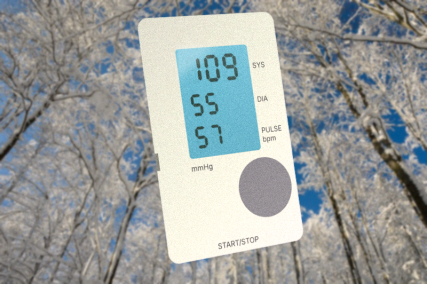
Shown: 57 bpm
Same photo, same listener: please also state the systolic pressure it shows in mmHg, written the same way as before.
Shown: 109 mmHg
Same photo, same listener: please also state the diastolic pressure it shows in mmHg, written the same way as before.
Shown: 55 mmHg
